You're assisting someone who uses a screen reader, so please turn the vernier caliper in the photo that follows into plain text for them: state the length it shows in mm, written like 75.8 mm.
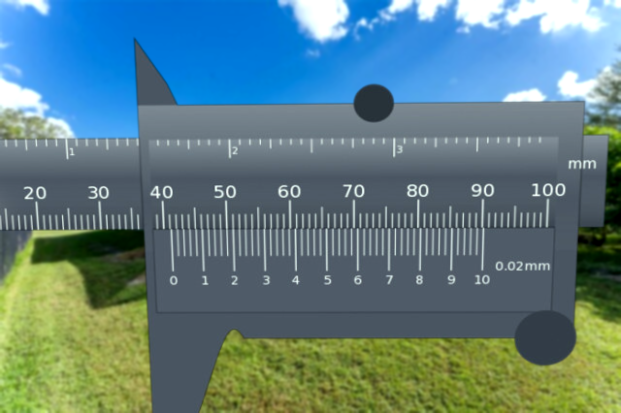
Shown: 41.2 mm
